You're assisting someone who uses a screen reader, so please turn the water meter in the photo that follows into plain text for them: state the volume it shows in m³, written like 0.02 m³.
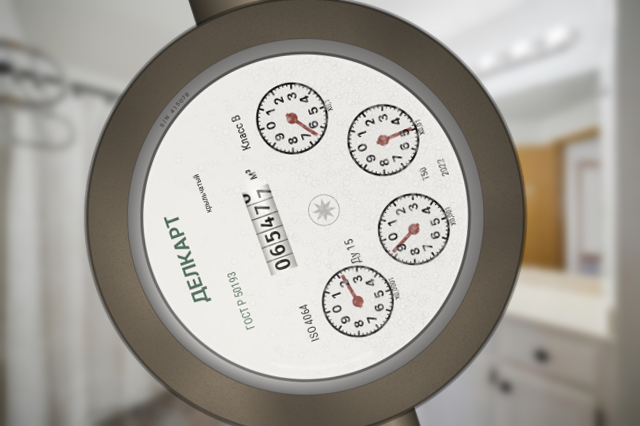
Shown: 65476.6492 m³
